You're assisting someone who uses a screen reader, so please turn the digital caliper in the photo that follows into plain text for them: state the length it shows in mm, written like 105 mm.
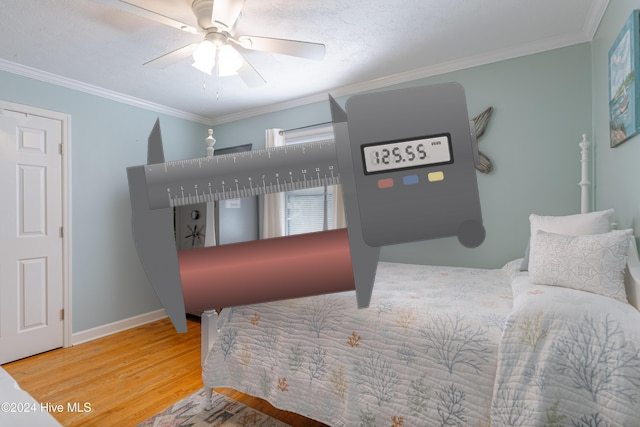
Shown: 125.55 mm
